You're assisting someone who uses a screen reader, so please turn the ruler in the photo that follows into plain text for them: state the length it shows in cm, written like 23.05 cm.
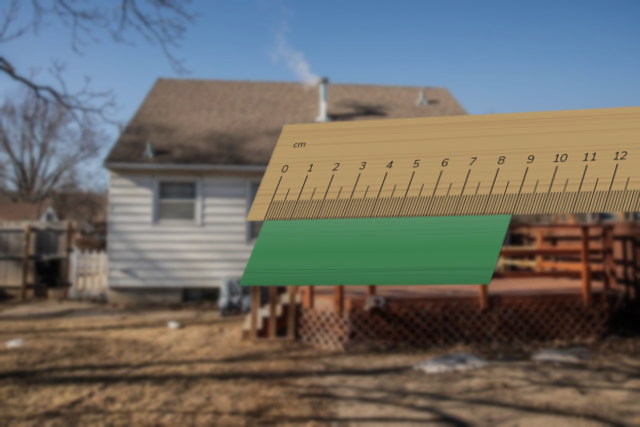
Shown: 9 cm
